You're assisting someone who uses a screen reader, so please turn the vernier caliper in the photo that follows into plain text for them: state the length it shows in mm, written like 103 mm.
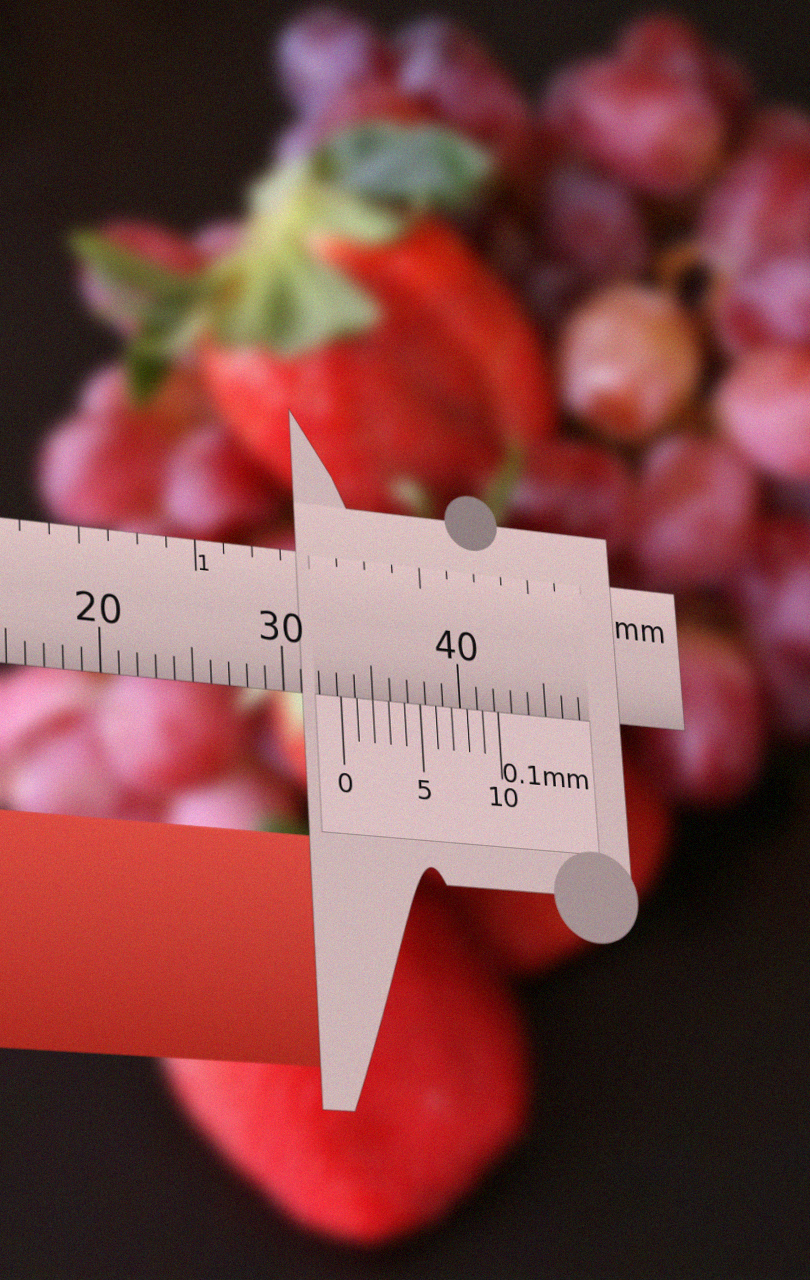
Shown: 33.2 mm
